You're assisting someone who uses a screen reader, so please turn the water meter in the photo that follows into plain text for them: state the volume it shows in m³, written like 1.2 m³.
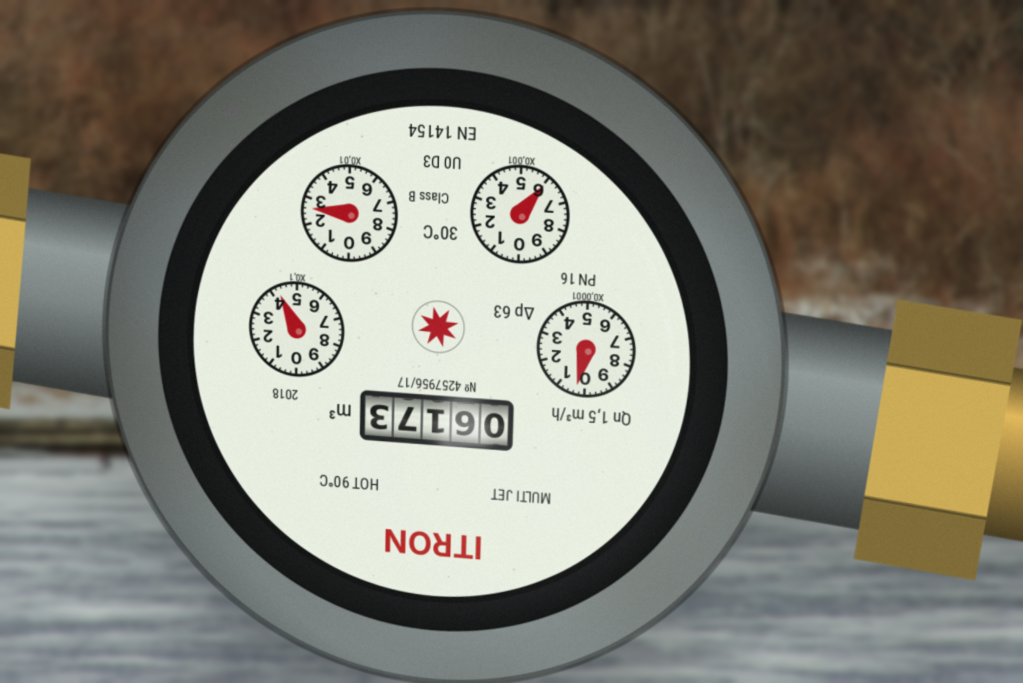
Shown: 6173.4260 m³
